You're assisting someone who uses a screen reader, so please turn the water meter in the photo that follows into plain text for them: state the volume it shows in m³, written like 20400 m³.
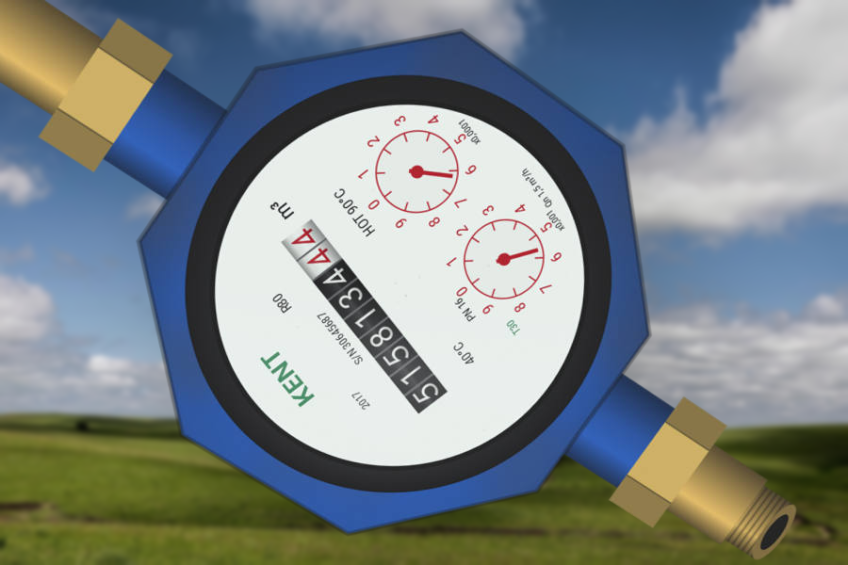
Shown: 5158134.4456 m³
